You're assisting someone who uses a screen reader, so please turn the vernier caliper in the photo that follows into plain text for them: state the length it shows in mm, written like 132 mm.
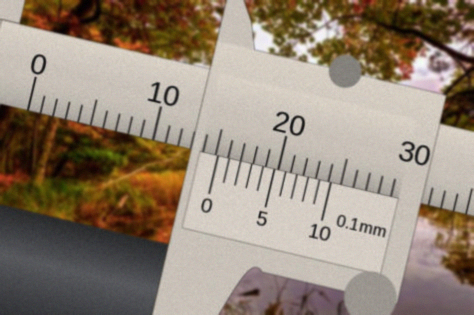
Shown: 15.2 mm
